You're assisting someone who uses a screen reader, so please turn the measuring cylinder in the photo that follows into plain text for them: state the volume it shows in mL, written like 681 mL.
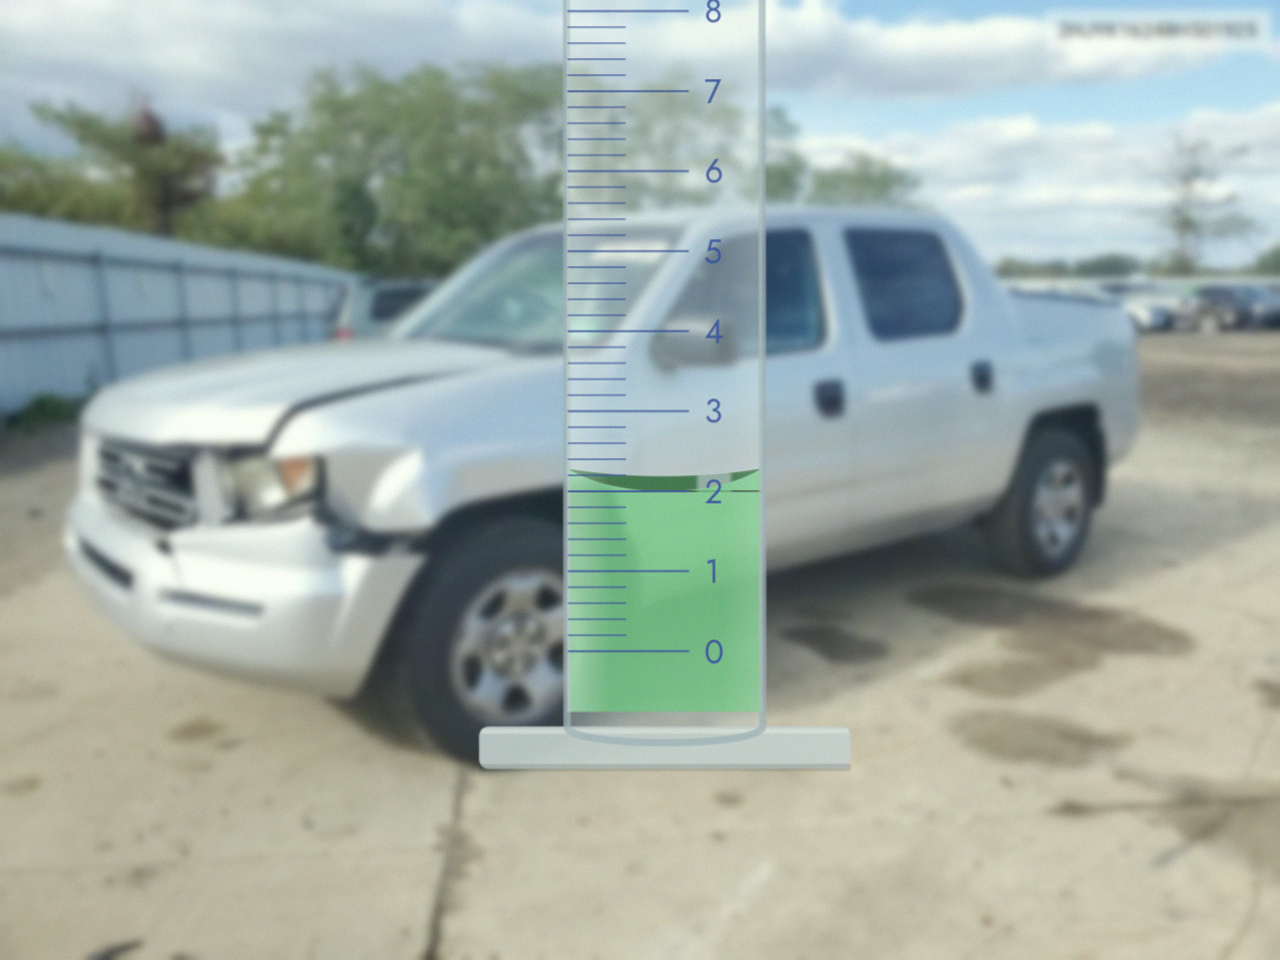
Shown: 2 mL
